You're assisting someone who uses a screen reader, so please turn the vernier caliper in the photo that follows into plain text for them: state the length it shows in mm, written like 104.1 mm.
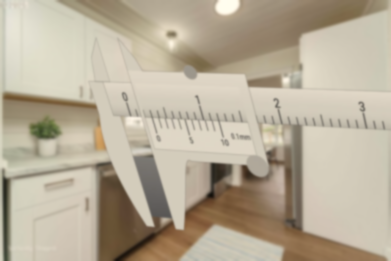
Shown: 3.0 mm
